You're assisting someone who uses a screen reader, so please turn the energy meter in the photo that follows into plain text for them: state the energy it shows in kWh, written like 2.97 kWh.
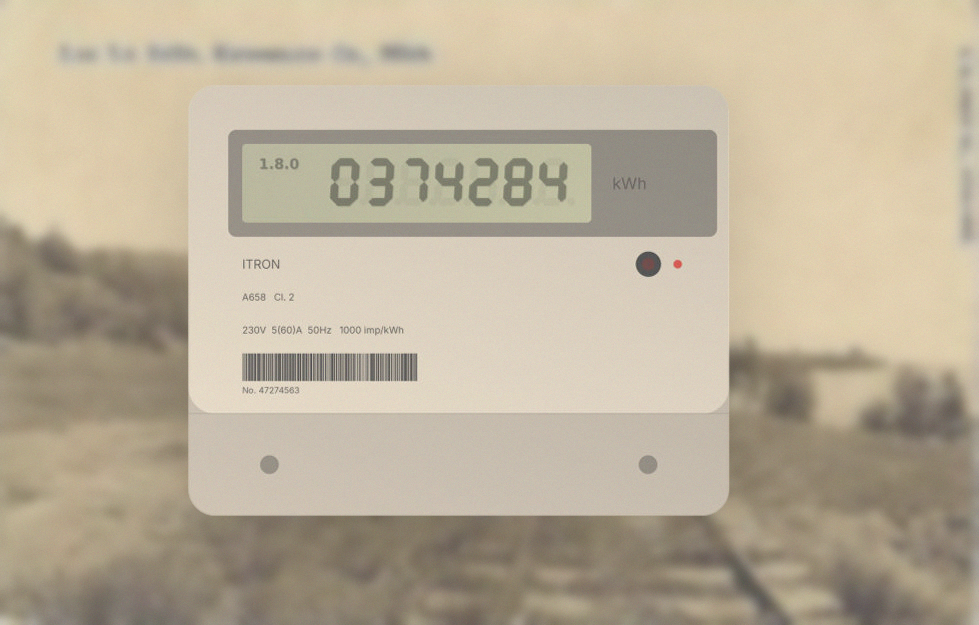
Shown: 374284 kWh
